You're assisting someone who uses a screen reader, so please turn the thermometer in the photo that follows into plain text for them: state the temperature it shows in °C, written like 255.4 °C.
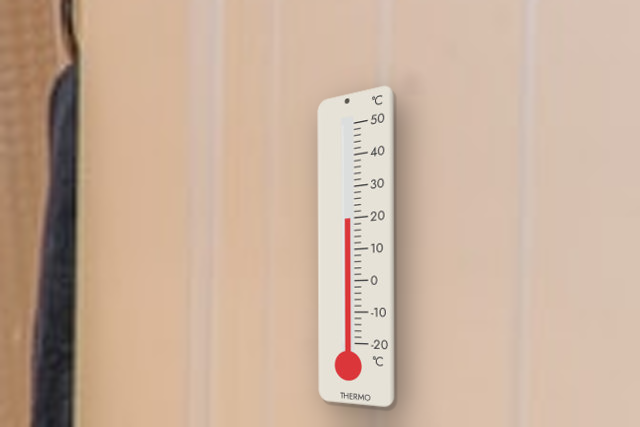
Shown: 20 °C
